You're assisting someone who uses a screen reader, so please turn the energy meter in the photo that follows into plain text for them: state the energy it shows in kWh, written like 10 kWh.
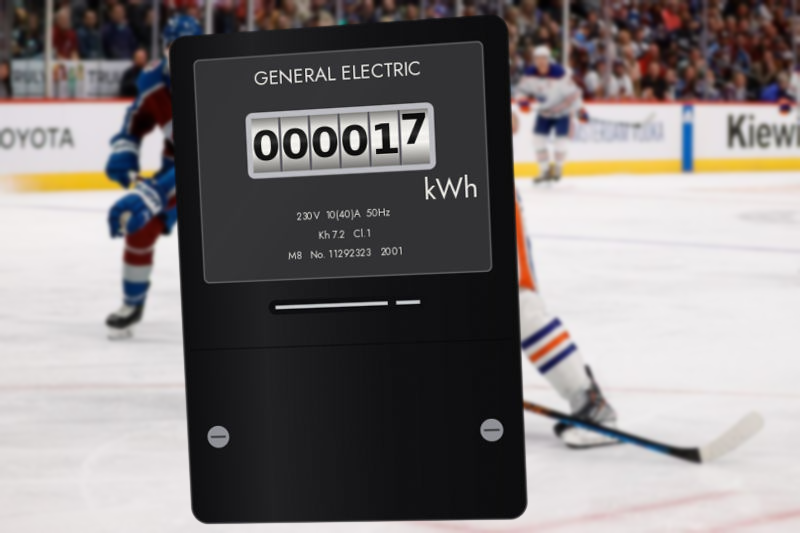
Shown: 17 kWh
